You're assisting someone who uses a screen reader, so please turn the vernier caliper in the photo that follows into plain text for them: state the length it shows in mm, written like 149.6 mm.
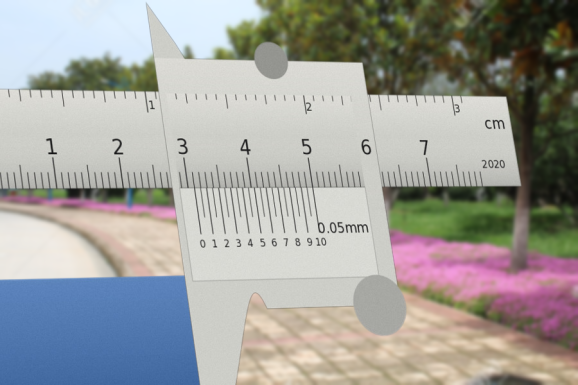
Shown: 31.0 mm
